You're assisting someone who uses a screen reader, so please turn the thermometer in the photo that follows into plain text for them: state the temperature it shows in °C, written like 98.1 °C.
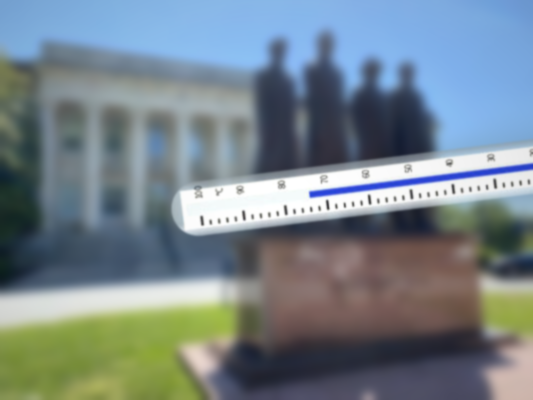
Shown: 74 °C
